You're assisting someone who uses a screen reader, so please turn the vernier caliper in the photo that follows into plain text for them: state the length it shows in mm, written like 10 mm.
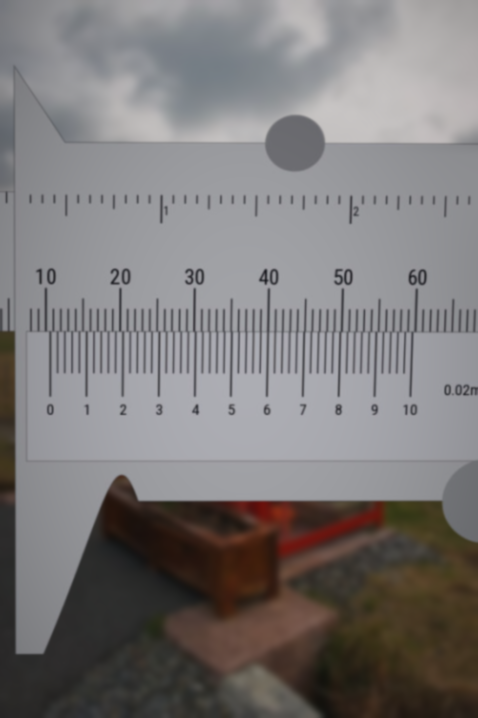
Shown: 10.6 mm
